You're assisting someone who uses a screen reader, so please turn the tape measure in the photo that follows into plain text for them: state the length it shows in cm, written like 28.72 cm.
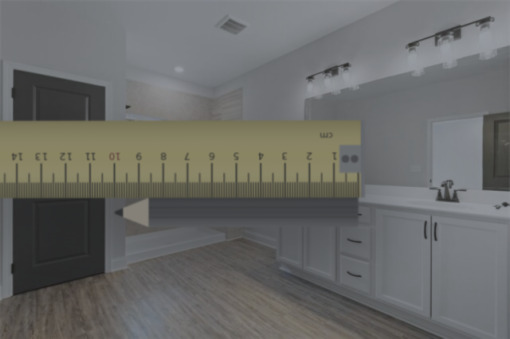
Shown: 10 cm
